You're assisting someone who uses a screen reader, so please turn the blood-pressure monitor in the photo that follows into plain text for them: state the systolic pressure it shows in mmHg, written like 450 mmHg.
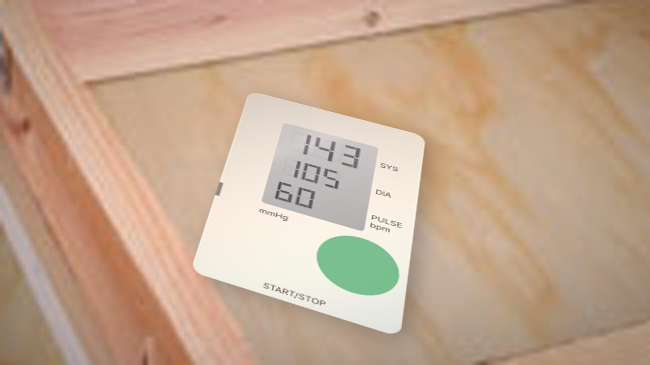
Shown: 143 mmHg
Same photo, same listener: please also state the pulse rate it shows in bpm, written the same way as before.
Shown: 60 bpm
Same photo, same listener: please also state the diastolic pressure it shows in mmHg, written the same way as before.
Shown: 105 mmHg
